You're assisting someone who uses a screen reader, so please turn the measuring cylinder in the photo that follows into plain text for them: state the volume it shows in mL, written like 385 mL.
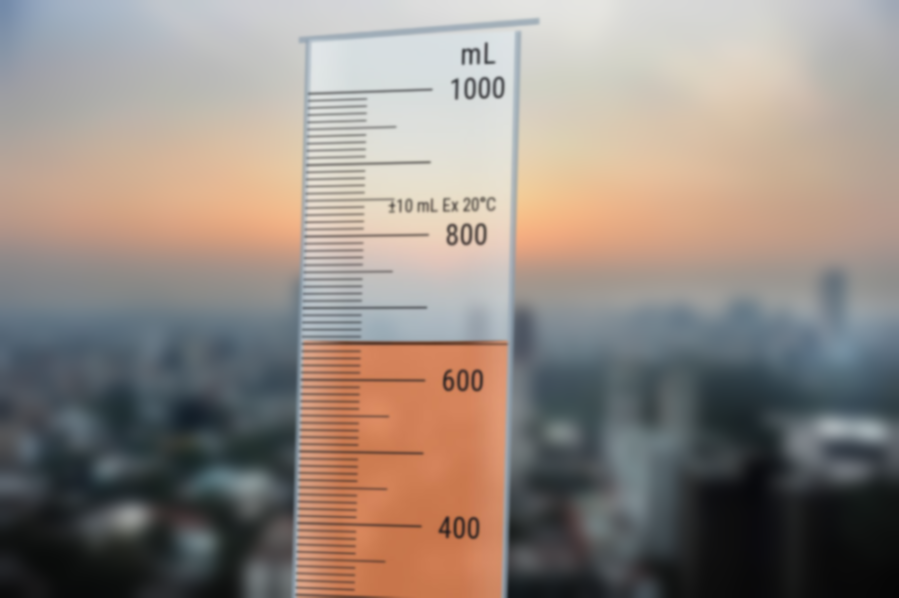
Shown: 650 mL
